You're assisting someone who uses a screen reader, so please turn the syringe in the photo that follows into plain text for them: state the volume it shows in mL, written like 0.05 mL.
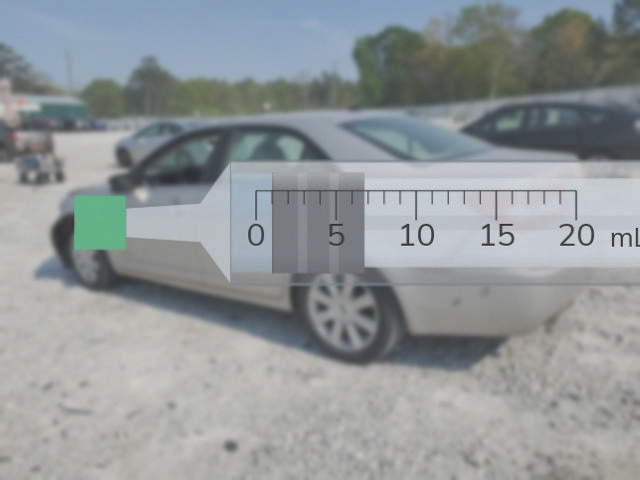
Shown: 1 mL
